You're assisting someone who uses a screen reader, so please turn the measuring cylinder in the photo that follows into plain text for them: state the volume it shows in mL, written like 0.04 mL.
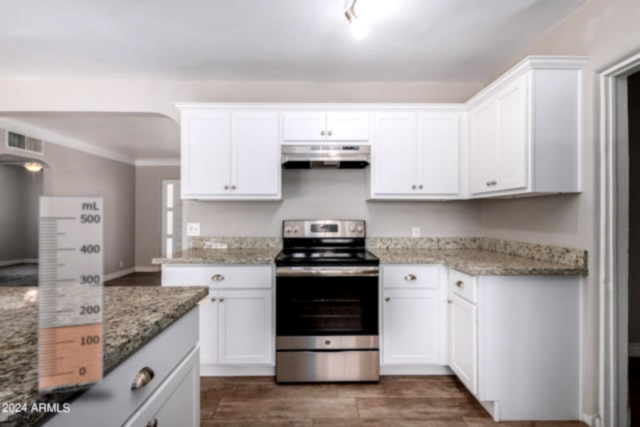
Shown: 150 mL
